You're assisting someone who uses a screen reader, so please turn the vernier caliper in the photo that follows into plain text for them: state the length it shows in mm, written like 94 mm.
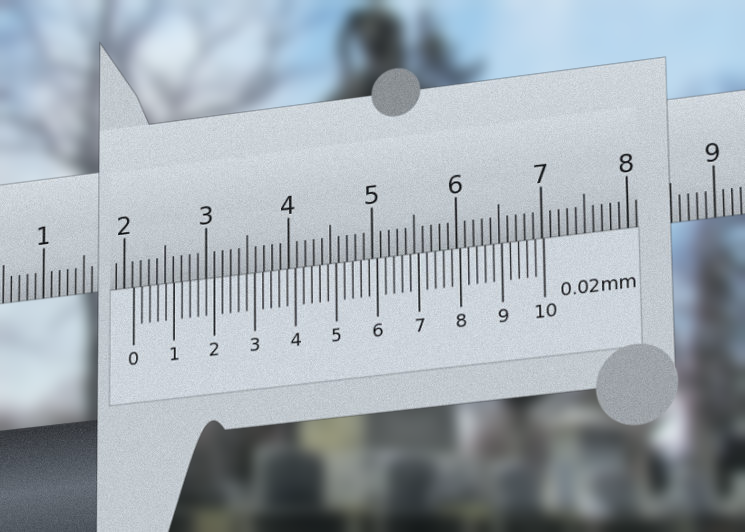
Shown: 21.2 mm
